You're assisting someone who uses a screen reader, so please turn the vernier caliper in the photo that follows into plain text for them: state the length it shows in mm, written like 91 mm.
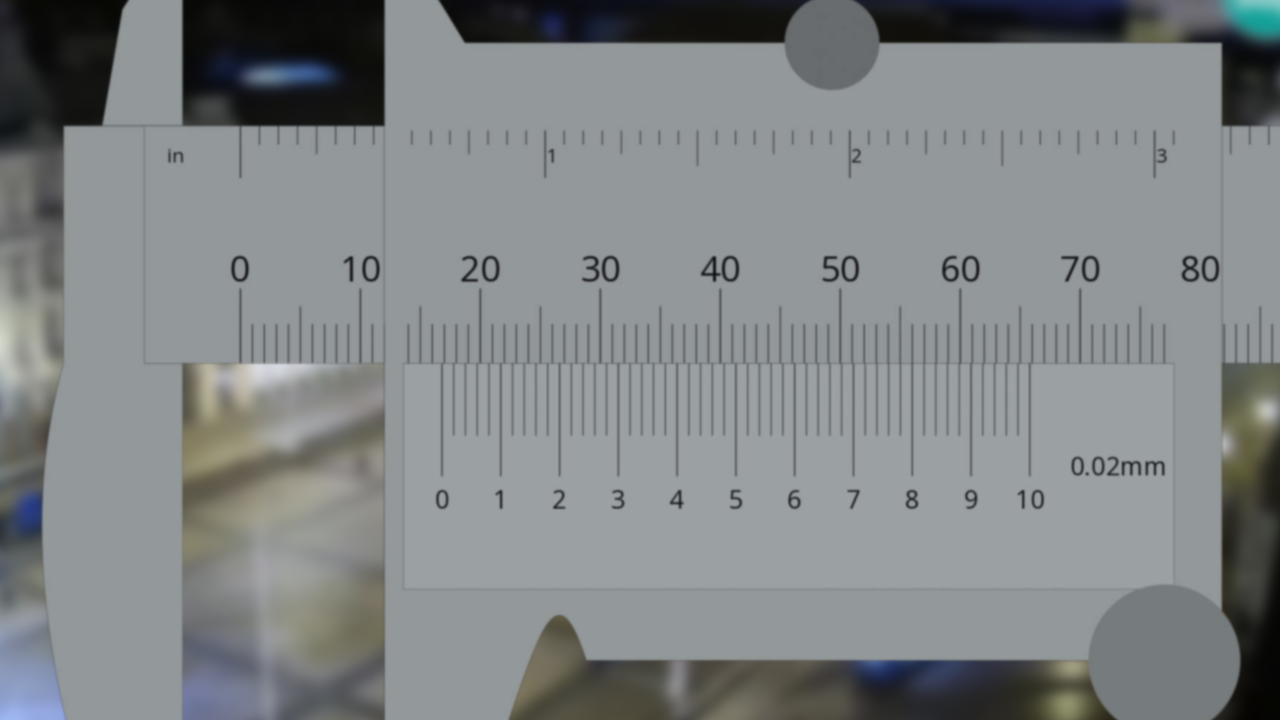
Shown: 16.8 mm
